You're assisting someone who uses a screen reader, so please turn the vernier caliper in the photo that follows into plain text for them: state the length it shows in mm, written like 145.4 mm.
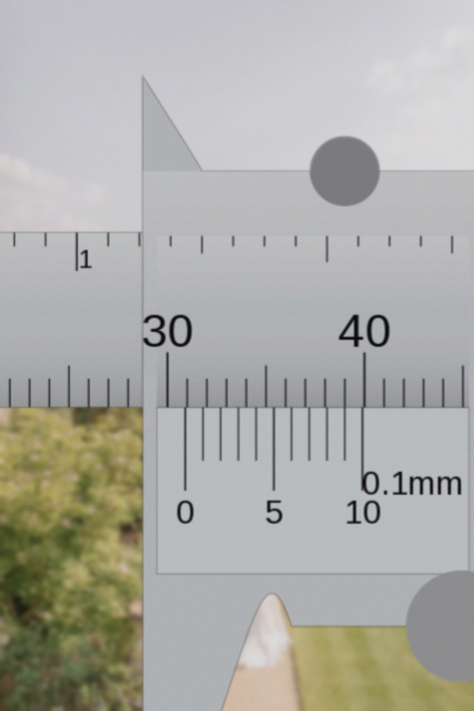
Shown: 30.9 mm
